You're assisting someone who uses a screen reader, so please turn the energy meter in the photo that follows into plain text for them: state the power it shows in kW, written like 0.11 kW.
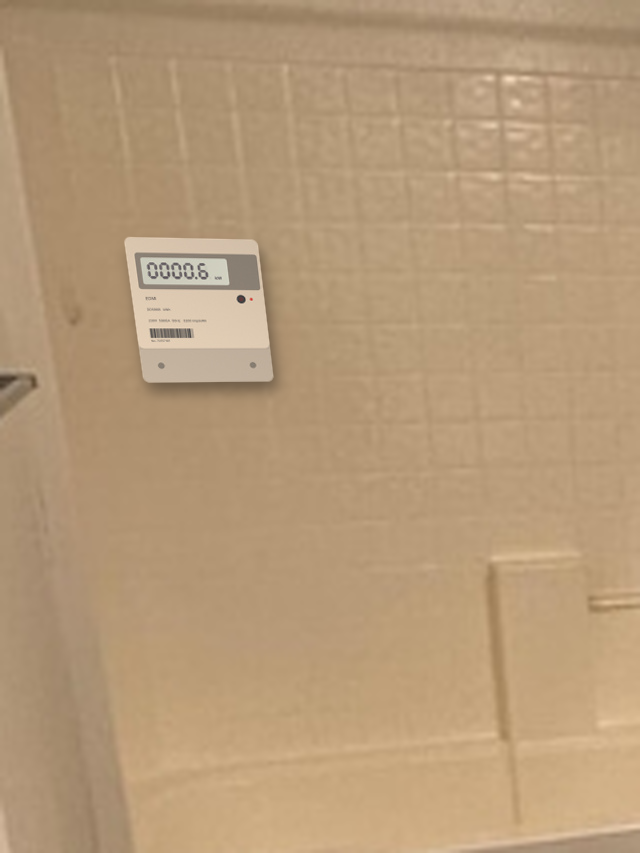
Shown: 0.6 kW
